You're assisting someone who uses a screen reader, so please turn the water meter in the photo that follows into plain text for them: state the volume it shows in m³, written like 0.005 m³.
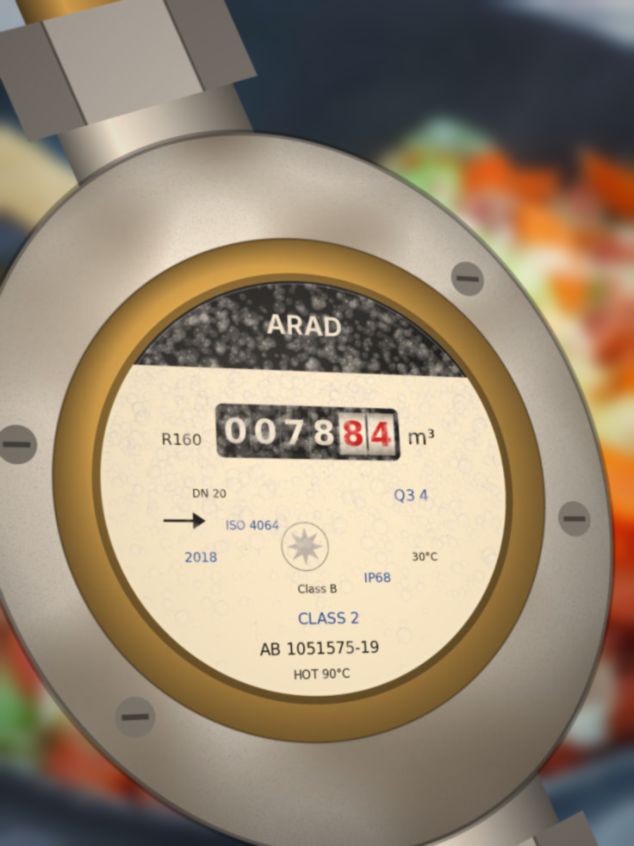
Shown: 78.84 m³
